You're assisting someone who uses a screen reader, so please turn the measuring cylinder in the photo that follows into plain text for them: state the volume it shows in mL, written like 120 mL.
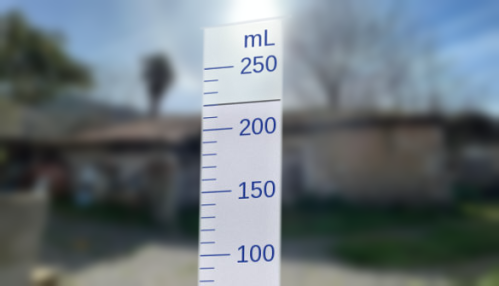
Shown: 220 mL
